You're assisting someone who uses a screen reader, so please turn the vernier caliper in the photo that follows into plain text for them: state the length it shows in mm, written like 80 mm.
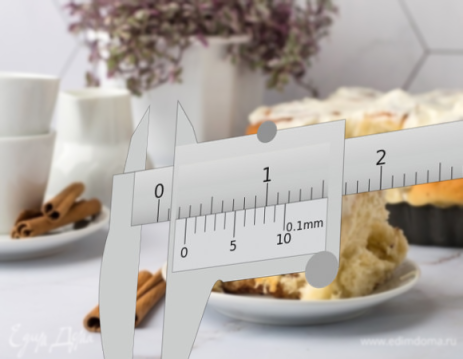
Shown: 2.7 mm
